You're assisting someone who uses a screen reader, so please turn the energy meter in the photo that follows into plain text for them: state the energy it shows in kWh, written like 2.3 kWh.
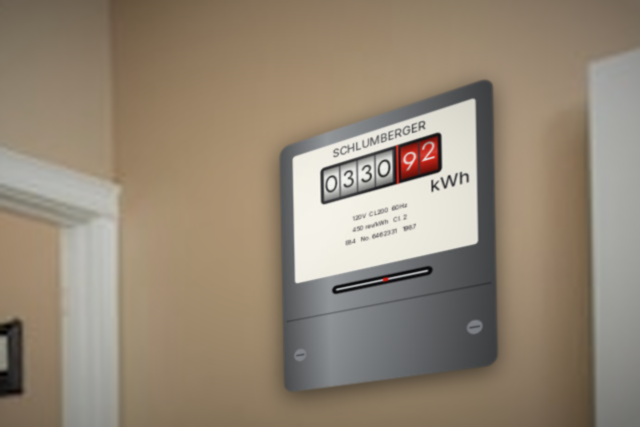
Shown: 330.92 kWh
